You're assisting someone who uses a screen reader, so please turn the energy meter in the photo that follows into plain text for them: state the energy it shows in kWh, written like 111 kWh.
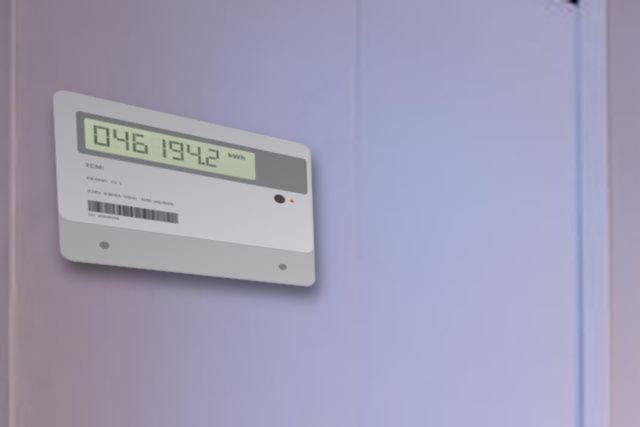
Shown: 46194.2 kWh
